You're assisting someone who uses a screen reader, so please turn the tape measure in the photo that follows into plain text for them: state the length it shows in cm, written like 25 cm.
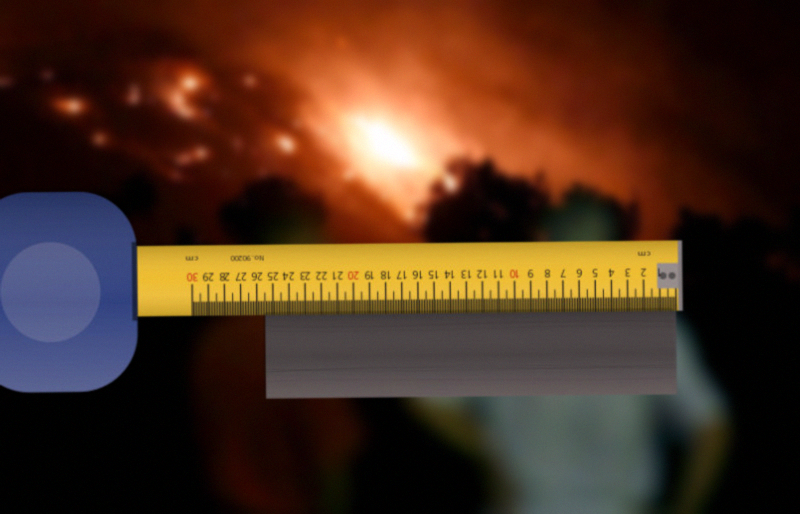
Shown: 25.5 cm
